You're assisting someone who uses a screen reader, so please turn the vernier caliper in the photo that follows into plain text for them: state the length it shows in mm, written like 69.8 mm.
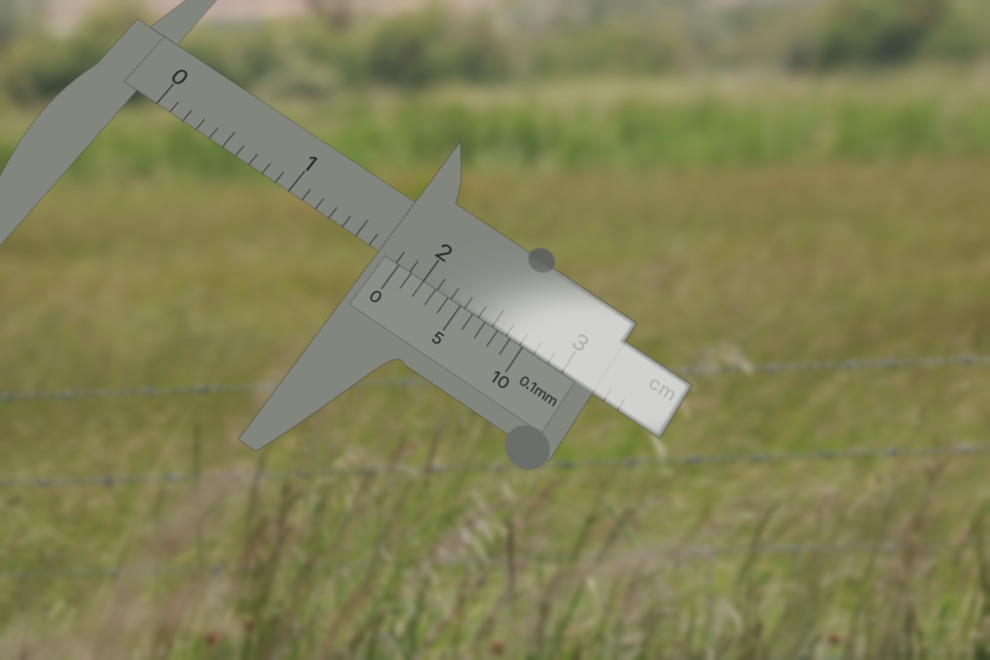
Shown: 18.2 mm
